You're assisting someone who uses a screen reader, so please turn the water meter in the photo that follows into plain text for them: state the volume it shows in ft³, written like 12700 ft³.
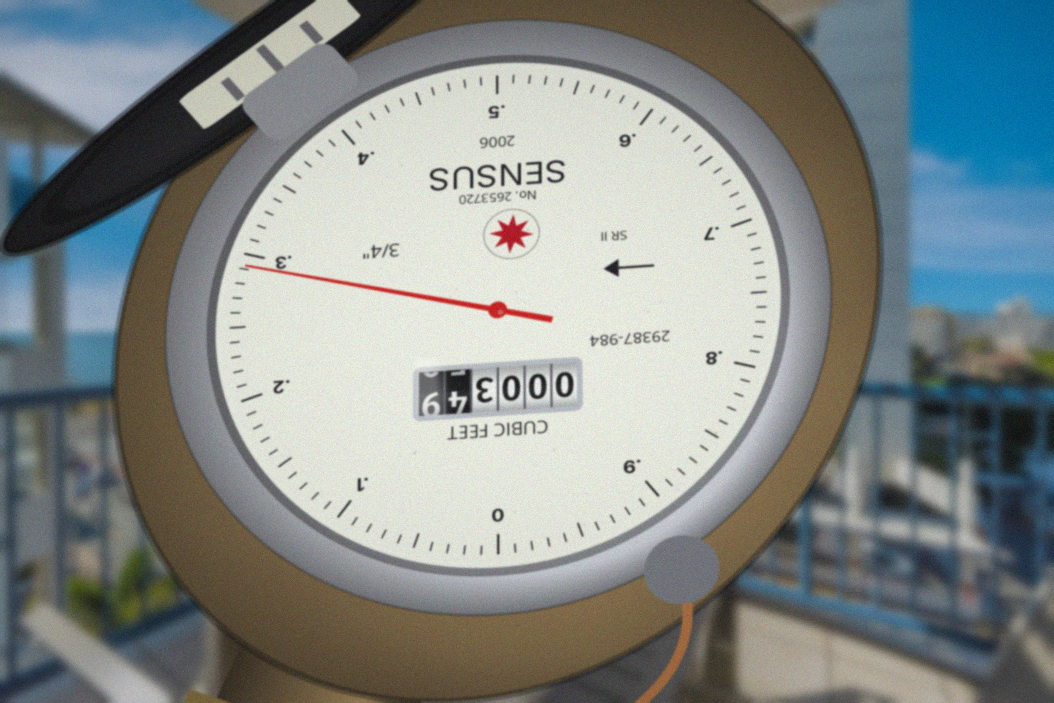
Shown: 349.29 ft³
